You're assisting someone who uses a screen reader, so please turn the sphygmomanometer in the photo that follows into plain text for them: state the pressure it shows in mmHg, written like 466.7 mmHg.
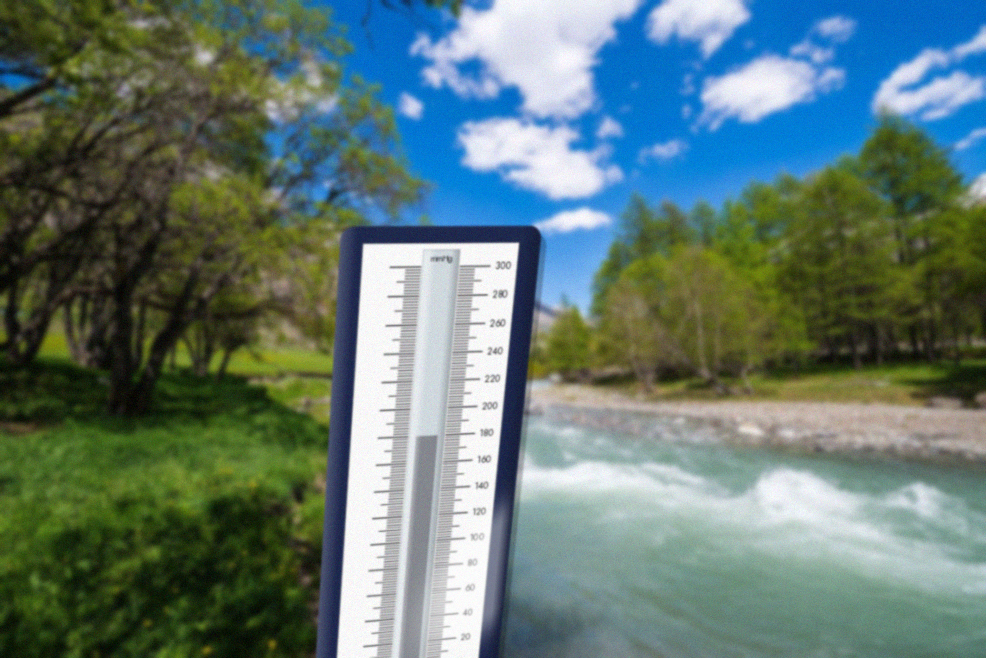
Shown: 180 mmHg
